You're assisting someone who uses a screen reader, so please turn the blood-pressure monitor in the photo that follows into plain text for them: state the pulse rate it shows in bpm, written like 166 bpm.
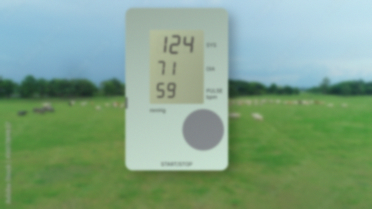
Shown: 59 bpm
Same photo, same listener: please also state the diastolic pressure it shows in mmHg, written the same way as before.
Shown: 71 mmHg
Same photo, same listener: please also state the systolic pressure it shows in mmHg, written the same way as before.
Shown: 124 mmHg
